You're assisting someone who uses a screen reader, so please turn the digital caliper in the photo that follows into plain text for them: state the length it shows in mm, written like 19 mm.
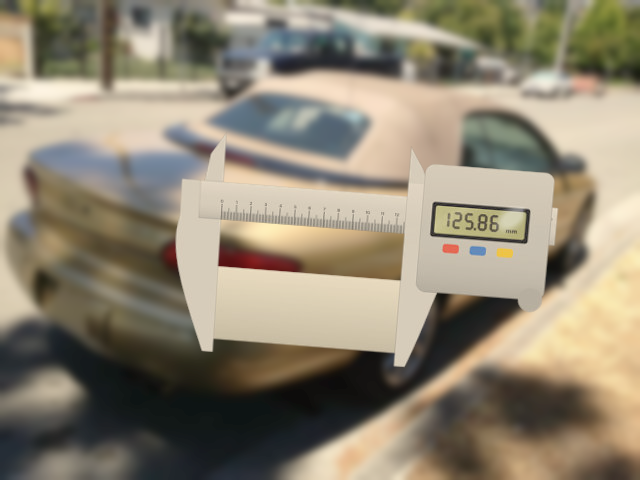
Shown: 125.86 mm
